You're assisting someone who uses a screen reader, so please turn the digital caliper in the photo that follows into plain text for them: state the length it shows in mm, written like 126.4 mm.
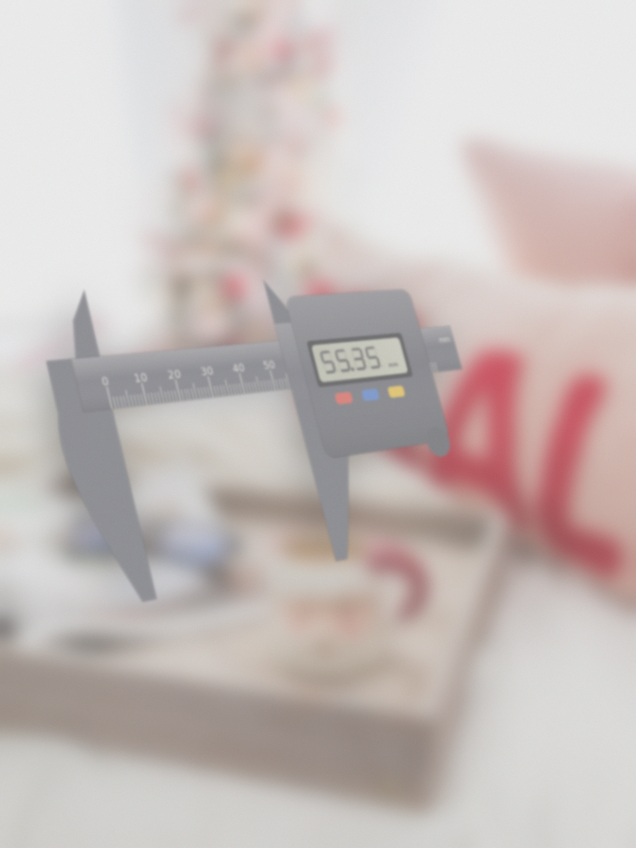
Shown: 55.35 mm
